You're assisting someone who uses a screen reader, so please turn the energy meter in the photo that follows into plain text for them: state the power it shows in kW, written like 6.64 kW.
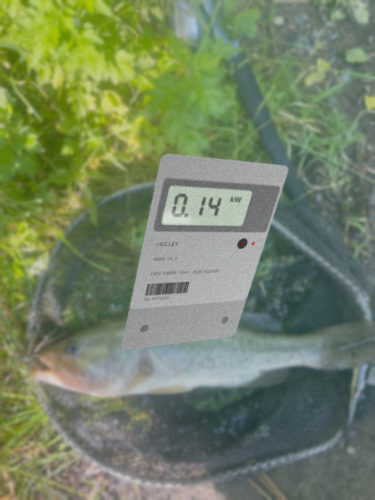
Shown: 0.14 kW
